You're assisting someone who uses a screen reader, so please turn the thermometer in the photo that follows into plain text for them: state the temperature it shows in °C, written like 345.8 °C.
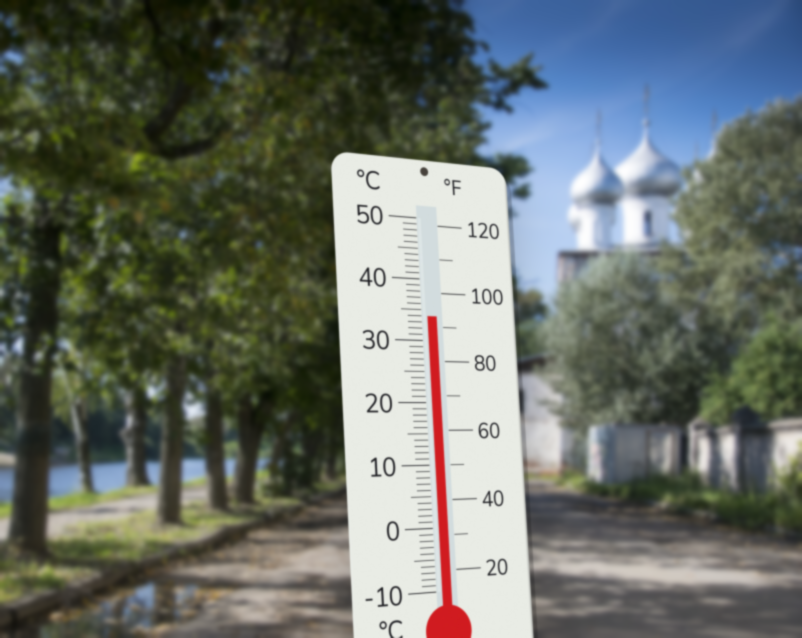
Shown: 34 °C
